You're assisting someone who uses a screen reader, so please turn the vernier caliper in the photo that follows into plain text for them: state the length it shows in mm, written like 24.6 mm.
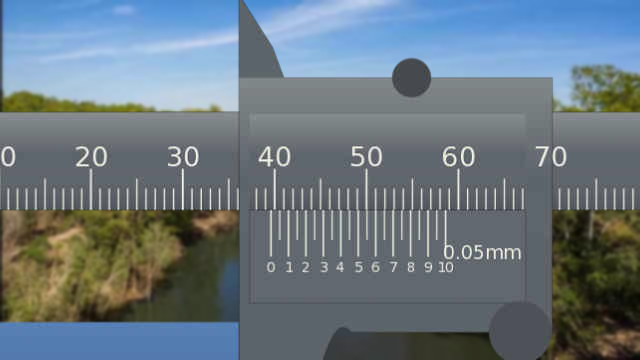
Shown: 39.6 mm
